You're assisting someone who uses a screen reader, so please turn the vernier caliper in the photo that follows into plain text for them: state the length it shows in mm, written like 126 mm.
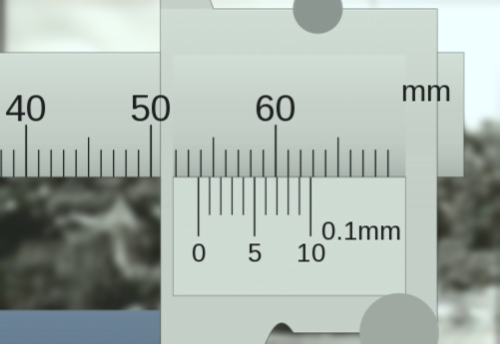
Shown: 53.8 mm
